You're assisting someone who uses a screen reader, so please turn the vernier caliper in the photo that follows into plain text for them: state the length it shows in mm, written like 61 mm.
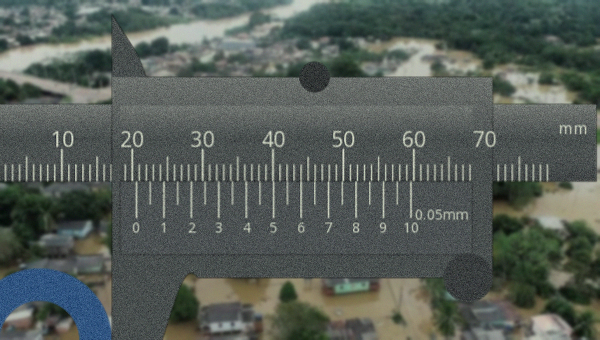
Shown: 20.6 mm
